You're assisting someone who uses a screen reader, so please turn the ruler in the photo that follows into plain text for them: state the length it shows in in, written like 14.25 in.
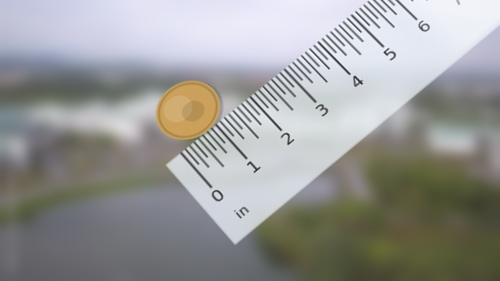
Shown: 1.5 in
